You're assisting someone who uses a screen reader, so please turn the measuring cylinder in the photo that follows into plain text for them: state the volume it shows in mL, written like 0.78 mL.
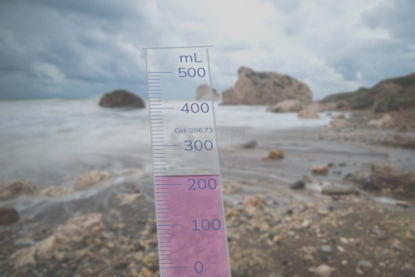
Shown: 220 mL
